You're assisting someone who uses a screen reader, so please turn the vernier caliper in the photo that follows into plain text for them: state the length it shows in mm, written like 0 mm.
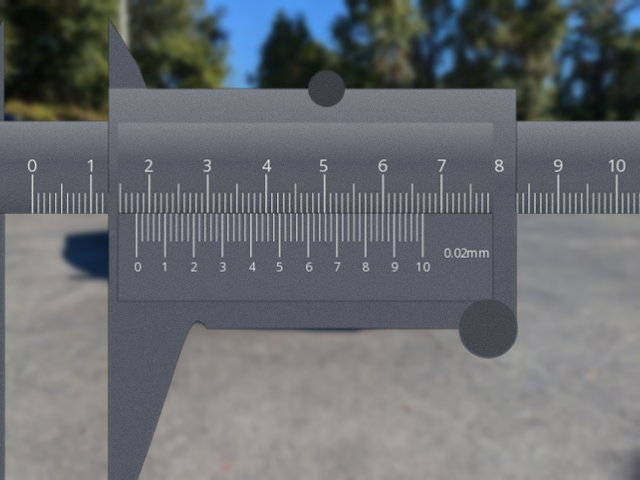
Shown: 17.8 mm
